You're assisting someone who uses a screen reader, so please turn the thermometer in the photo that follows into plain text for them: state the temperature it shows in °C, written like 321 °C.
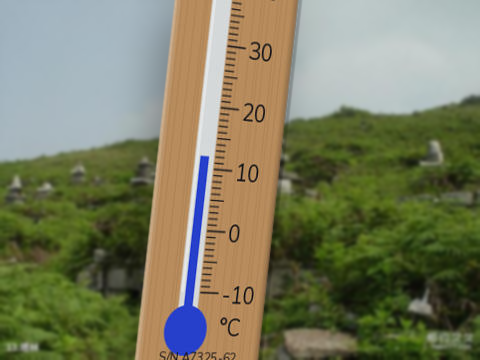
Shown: 12 °C
